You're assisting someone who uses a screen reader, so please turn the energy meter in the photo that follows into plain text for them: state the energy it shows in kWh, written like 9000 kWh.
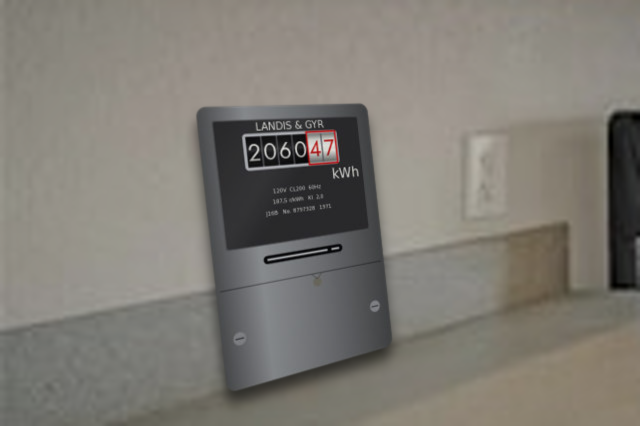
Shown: 2060.47 kWh
